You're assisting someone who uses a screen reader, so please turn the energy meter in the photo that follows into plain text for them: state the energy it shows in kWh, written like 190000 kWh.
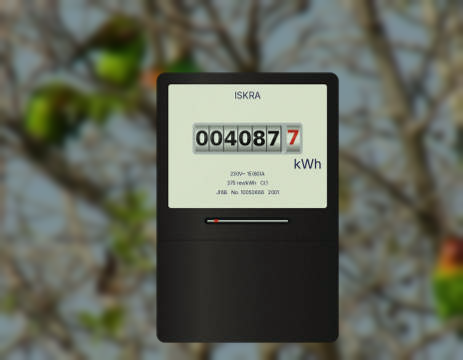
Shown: 4087.7 kWh
